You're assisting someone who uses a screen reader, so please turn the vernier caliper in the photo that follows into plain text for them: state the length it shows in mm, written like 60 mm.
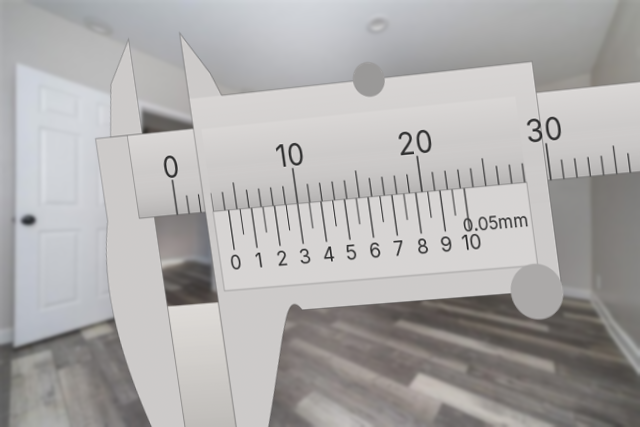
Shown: 4.3 mm
